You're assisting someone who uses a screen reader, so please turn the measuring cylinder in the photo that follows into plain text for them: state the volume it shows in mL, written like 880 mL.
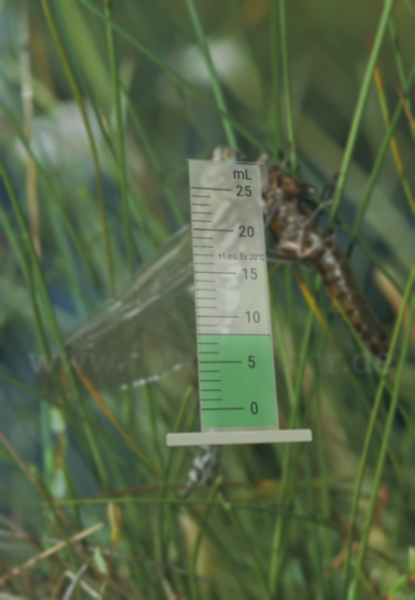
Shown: 8 mL
